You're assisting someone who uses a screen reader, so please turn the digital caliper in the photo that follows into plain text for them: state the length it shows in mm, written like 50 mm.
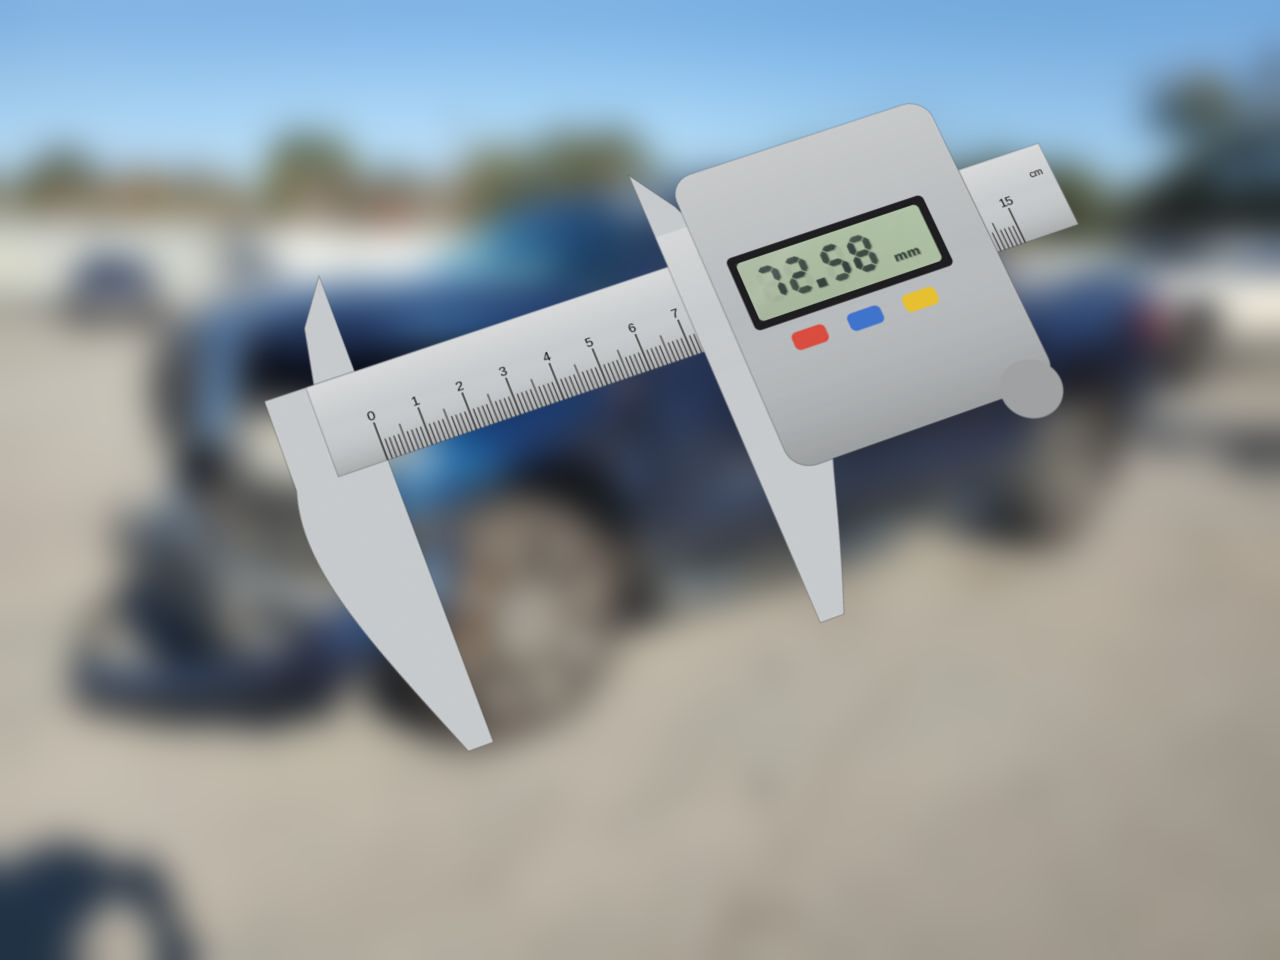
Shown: 72.58 mm
